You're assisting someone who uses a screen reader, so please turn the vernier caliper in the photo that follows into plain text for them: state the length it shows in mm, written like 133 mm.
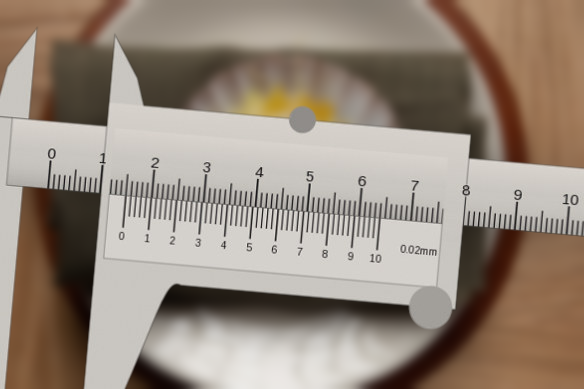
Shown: 15.0 mm
